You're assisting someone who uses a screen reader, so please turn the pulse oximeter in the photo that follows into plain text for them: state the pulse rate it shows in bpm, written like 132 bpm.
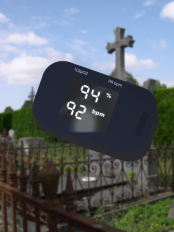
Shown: 92 bpm
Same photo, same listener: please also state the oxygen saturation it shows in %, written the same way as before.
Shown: 94 %
